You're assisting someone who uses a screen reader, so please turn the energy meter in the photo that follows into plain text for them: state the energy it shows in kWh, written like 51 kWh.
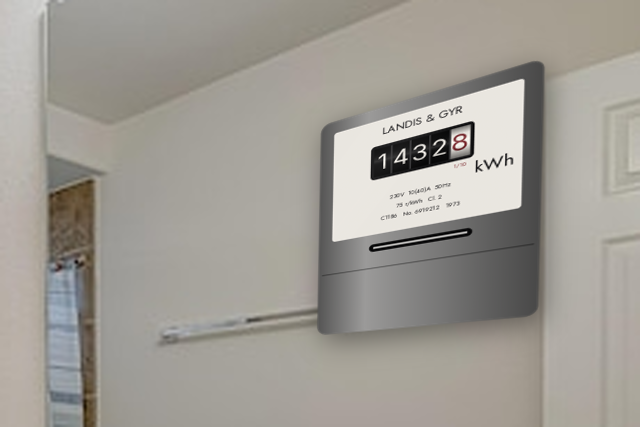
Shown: 1432.8 kWh
